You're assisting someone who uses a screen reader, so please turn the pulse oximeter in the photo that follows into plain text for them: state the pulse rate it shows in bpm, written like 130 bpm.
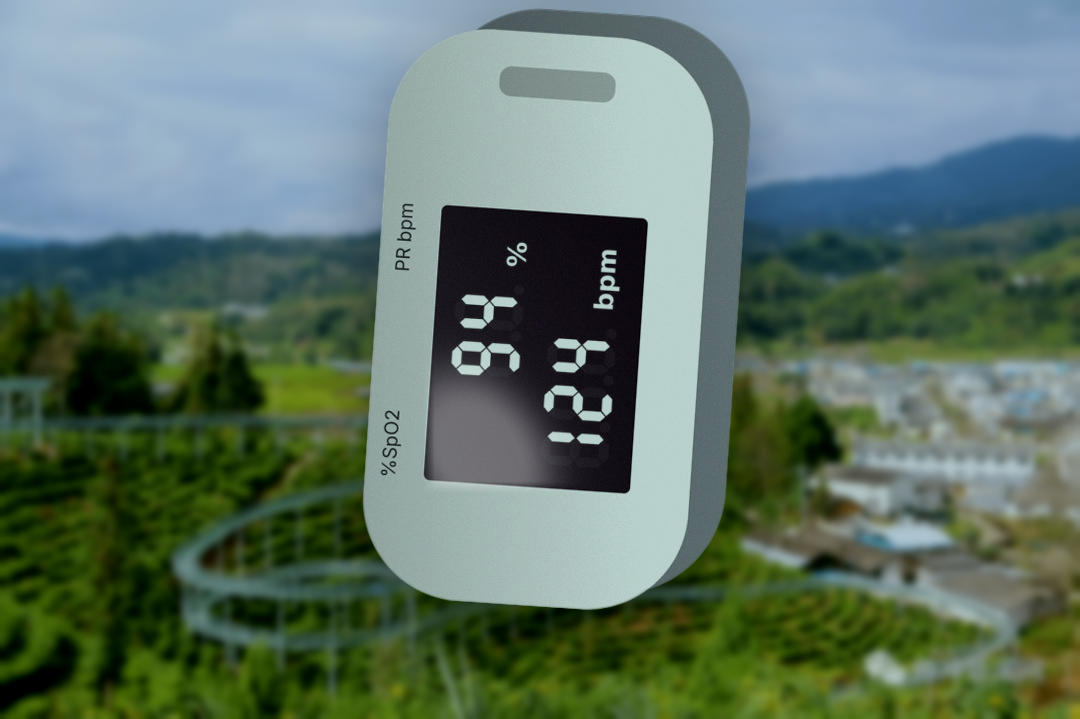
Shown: 124 bpm
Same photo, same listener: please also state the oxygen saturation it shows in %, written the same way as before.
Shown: 94 %
